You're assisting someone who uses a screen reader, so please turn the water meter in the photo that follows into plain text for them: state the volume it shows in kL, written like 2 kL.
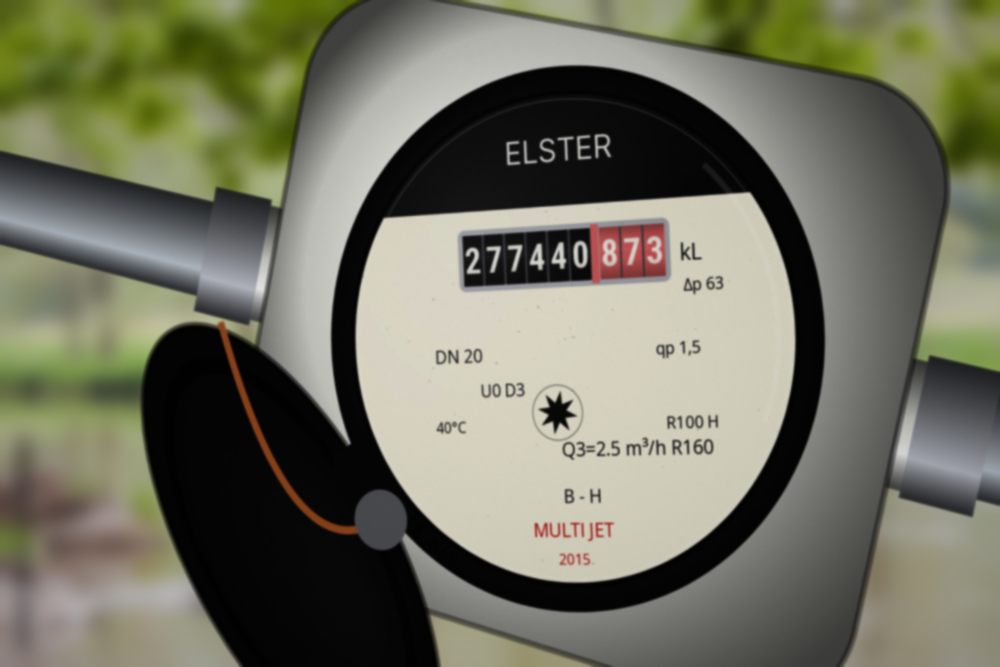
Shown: 277440.873 kL
